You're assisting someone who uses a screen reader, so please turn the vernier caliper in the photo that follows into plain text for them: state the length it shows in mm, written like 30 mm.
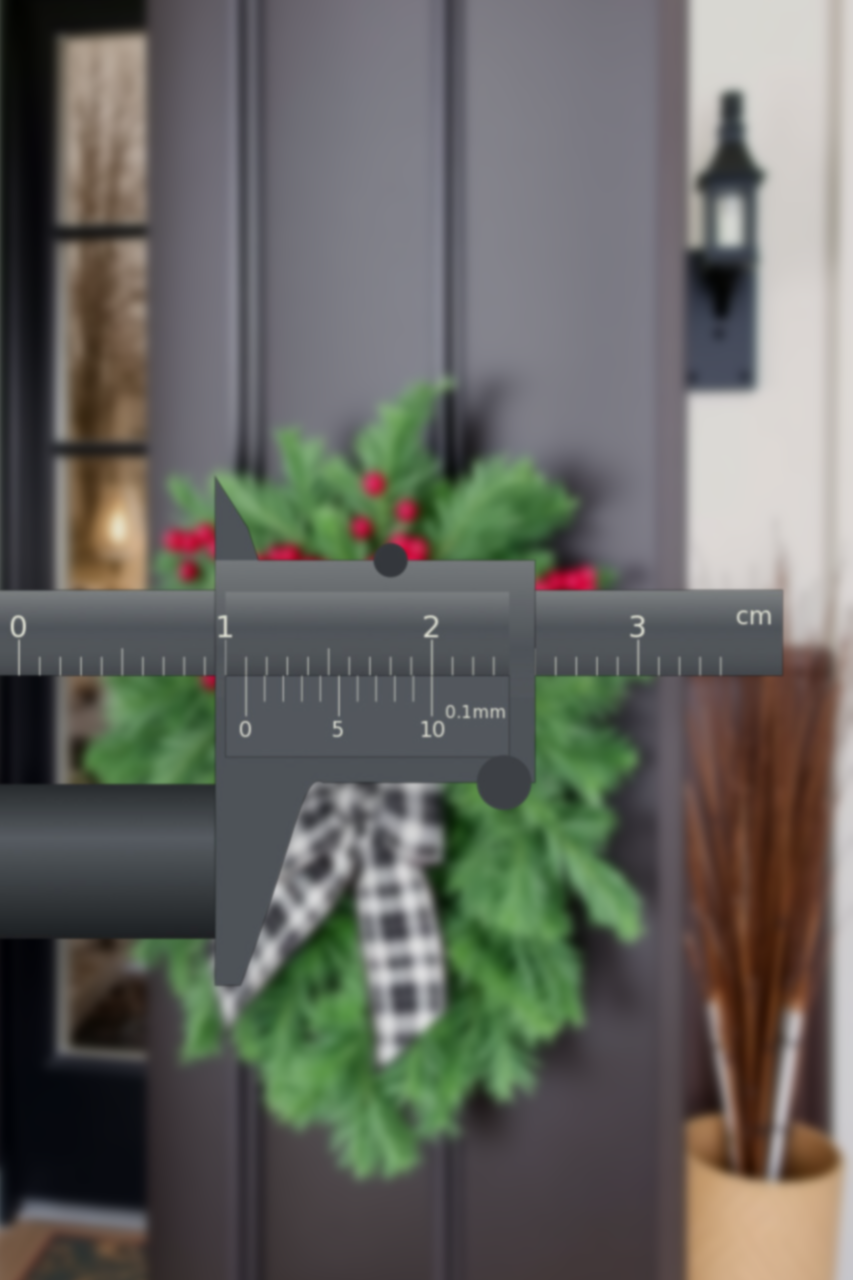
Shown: 11.0 mm
